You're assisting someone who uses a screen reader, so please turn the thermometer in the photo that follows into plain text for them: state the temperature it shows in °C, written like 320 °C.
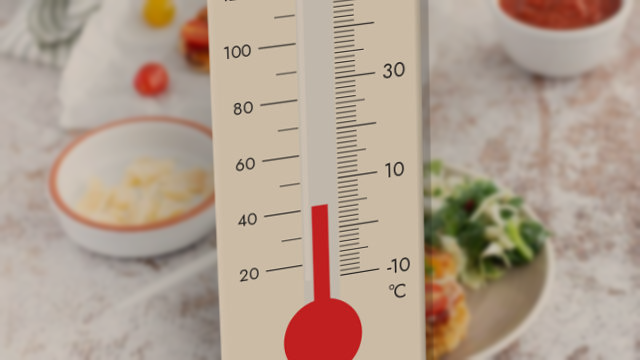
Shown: 5 °C
